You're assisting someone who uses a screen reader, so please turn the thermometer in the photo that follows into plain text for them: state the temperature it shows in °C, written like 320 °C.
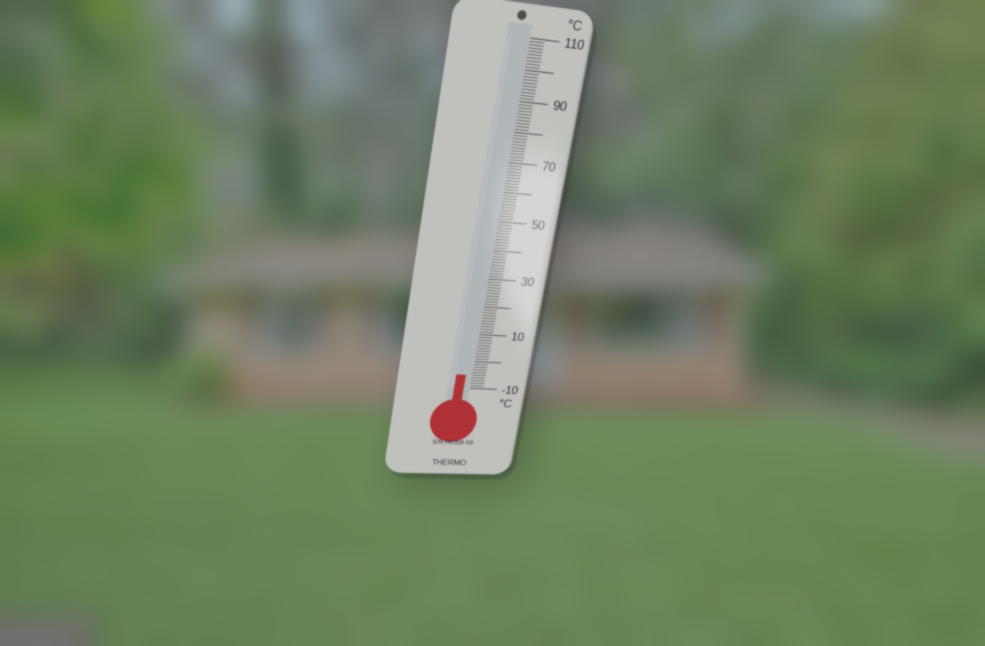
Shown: -5 °C
